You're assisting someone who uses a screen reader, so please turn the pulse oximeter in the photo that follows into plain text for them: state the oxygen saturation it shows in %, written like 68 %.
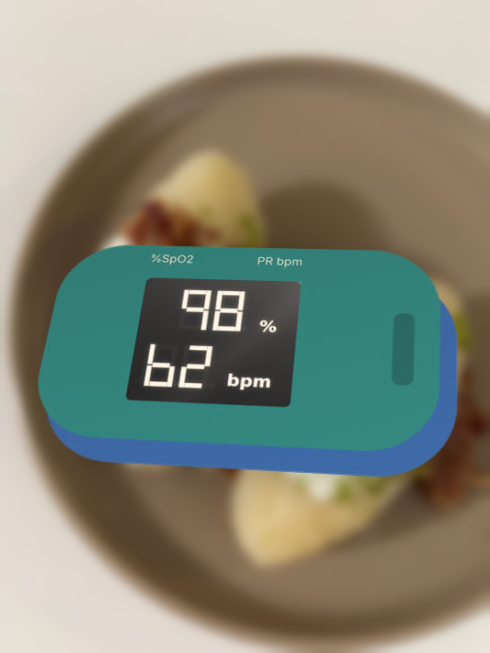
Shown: 98 %
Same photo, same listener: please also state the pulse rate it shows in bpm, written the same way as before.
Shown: 62 bpm
